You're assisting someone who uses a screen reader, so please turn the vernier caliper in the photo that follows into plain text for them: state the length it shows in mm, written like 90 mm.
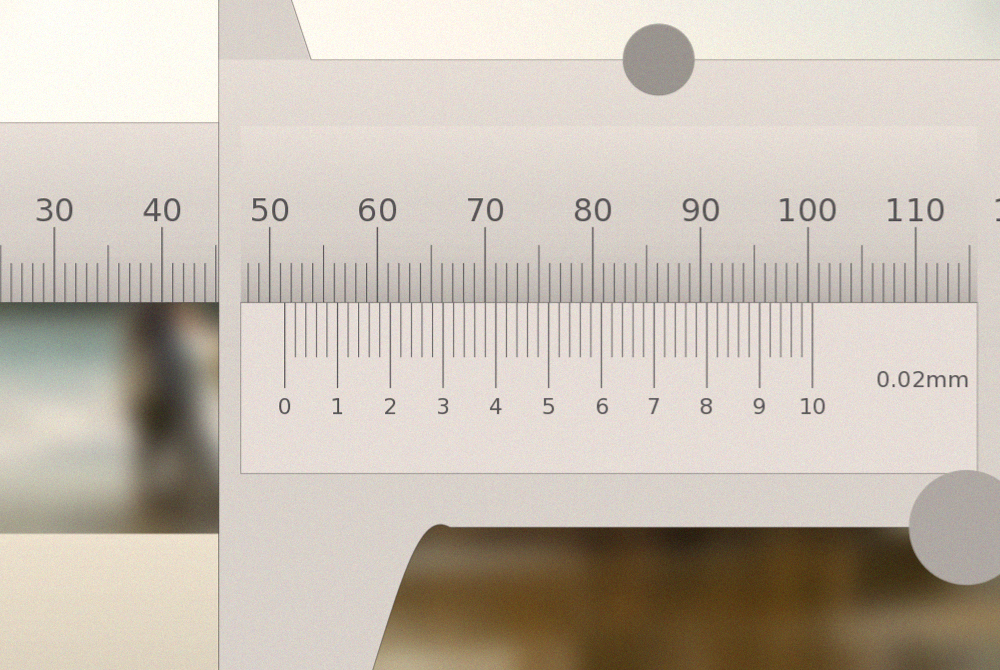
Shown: 51.4 mm
